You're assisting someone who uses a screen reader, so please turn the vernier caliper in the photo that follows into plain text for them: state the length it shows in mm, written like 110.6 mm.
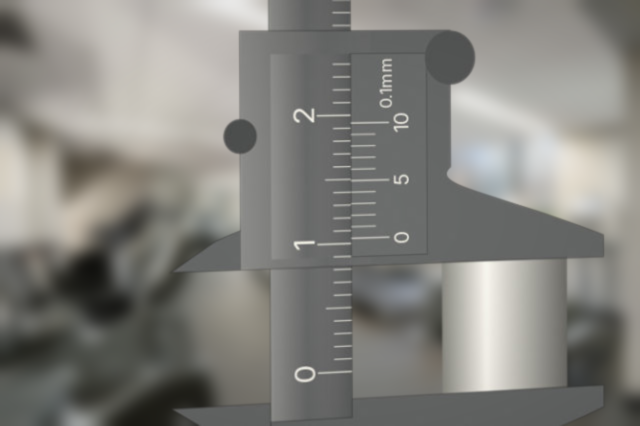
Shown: 10.4 mm
